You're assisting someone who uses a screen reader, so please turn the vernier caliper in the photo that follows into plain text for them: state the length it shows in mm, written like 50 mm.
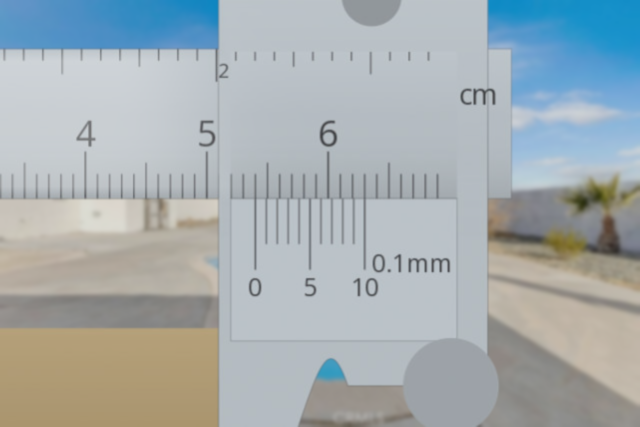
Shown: 54.0 mm
